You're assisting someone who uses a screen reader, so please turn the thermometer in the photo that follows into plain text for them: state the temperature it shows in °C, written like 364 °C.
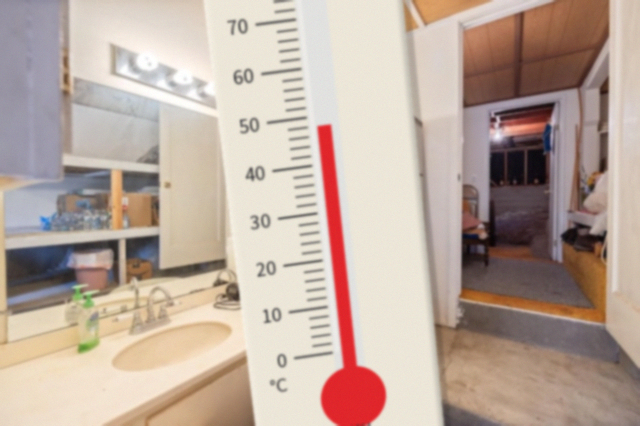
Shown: 48 °C
